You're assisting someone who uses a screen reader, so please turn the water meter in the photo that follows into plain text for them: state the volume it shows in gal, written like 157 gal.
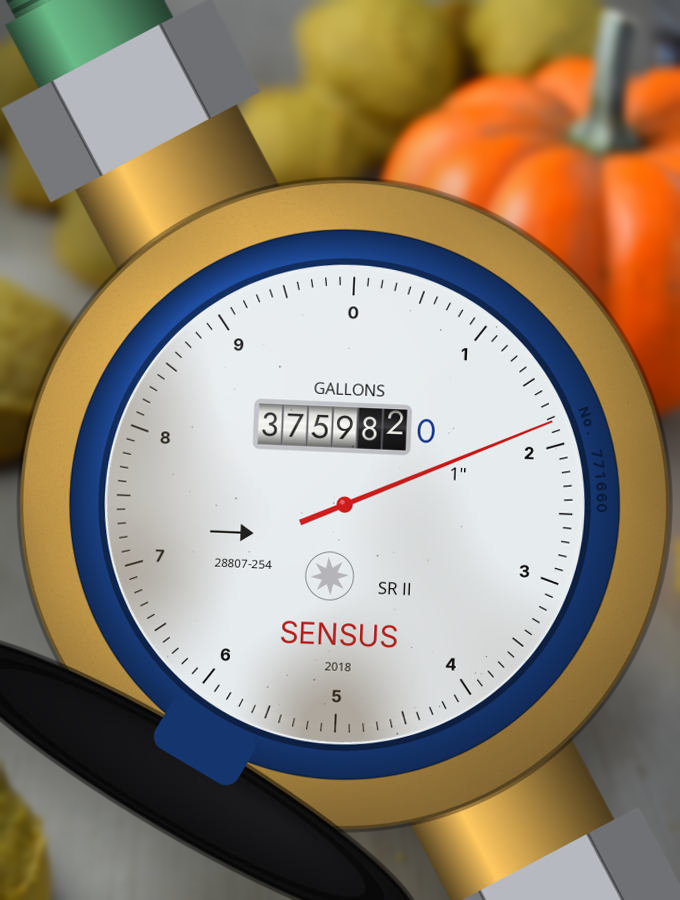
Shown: 3759821.8 gal
